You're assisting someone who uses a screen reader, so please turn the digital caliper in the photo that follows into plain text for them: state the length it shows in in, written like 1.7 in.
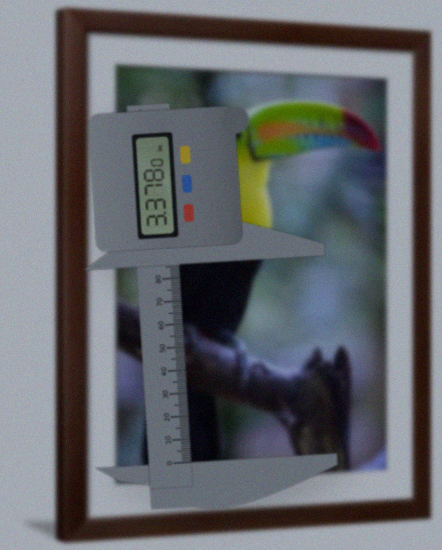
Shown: 3.3780 in
